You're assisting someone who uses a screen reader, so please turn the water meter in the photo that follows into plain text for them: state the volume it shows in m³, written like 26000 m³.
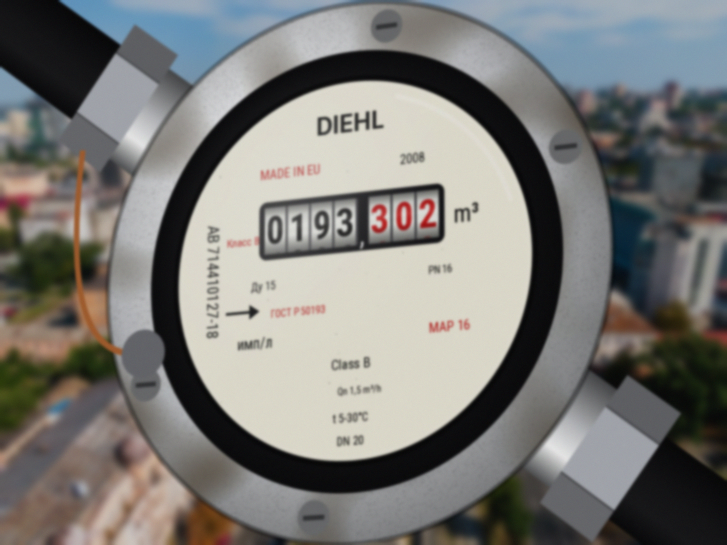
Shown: 193.302 m³
